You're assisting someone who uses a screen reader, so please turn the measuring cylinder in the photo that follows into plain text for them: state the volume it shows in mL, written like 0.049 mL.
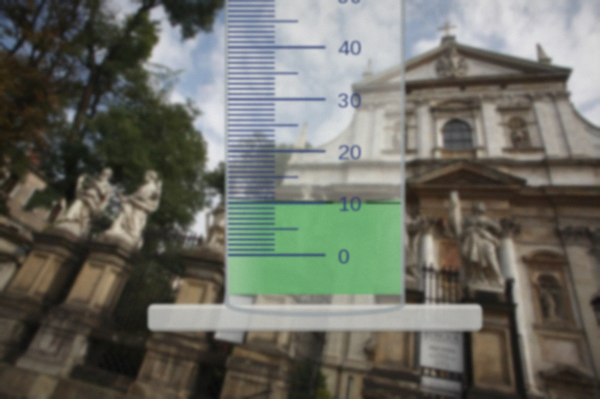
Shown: 10 mL
